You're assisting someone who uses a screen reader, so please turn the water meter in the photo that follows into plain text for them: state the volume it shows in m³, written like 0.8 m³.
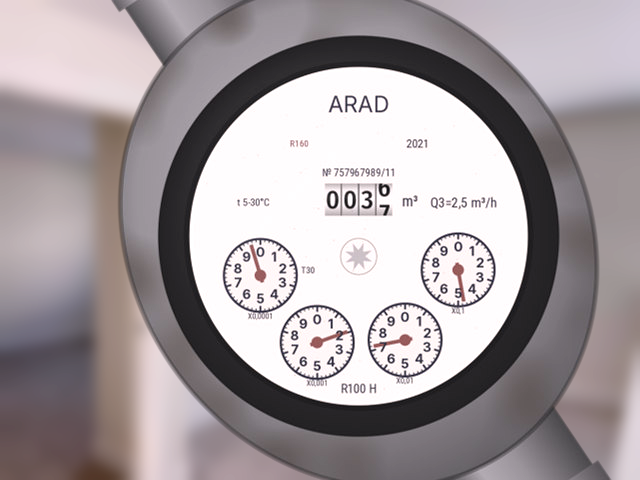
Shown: 36.4719 m³
